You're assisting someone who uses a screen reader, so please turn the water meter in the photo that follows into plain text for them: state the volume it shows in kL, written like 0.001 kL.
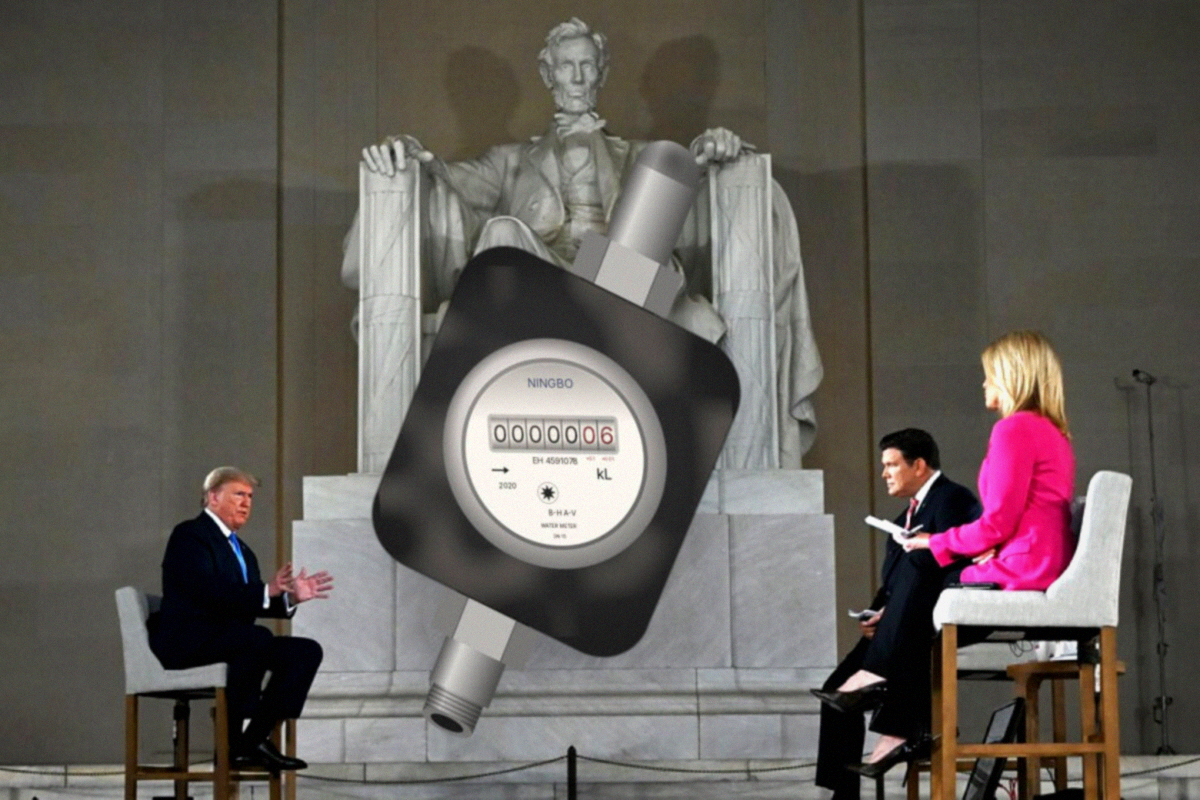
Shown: 0.06 kL
